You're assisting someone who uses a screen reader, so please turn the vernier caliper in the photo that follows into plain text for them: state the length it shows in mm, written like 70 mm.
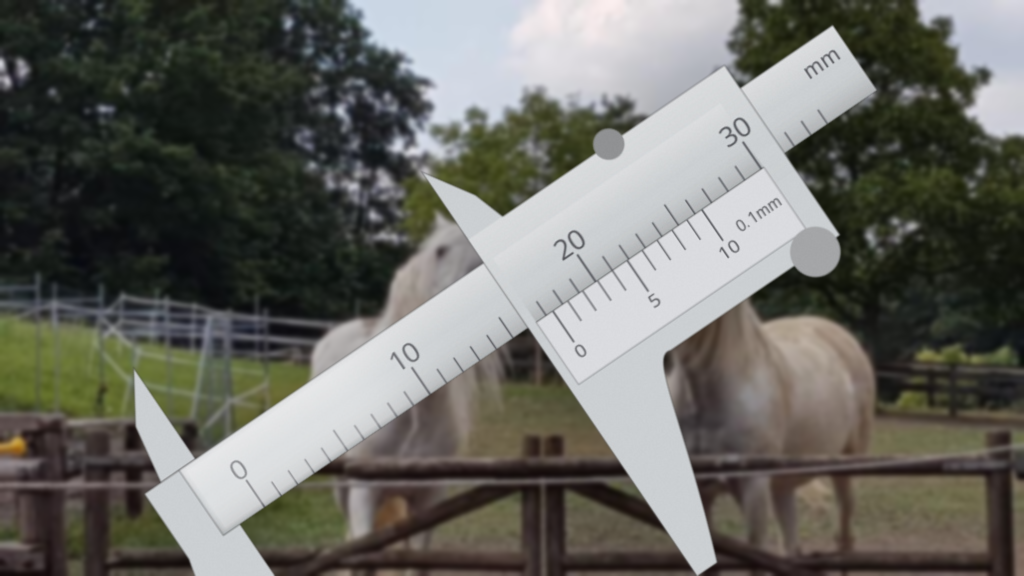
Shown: 17.4 mm
